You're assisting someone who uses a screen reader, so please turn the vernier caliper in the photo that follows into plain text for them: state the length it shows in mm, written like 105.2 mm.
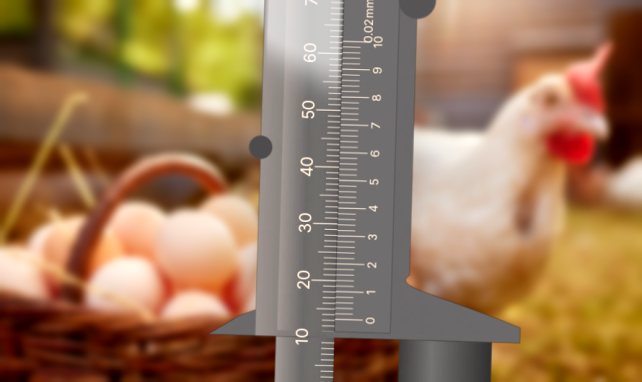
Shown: 13.2 mm
